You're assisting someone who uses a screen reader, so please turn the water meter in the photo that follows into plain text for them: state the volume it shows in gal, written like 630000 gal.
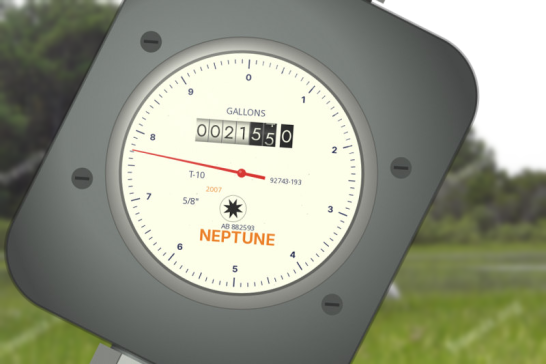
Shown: 21547.7 gal
